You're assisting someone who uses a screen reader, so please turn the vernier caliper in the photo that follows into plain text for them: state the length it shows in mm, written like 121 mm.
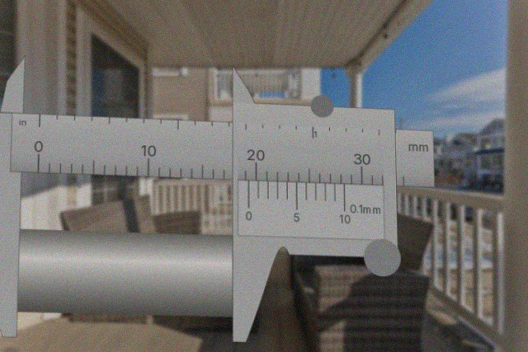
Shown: 19.3 mm
